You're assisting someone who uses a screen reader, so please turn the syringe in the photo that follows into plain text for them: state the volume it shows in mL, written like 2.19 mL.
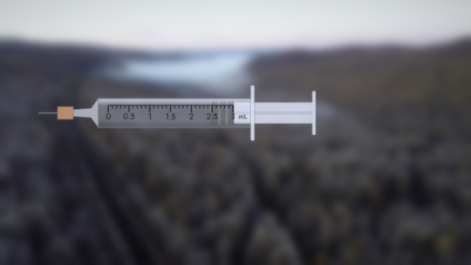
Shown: 2.5 mL
